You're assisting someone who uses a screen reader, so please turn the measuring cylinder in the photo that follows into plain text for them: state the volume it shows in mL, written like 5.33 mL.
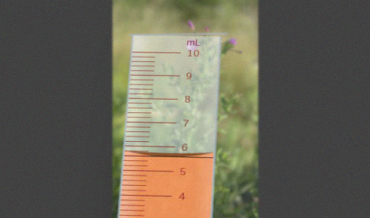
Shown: 5.6 mL
